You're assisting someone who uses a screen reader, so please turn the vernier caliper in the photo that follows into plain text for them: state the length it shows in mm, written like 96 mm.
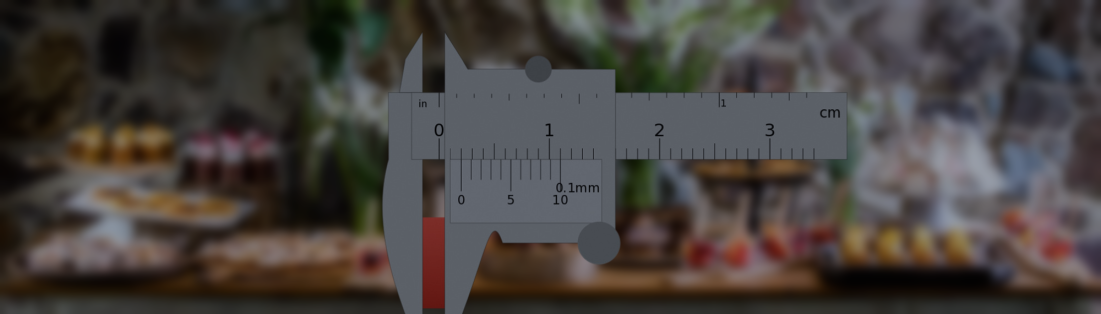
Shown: 2.0 mm
